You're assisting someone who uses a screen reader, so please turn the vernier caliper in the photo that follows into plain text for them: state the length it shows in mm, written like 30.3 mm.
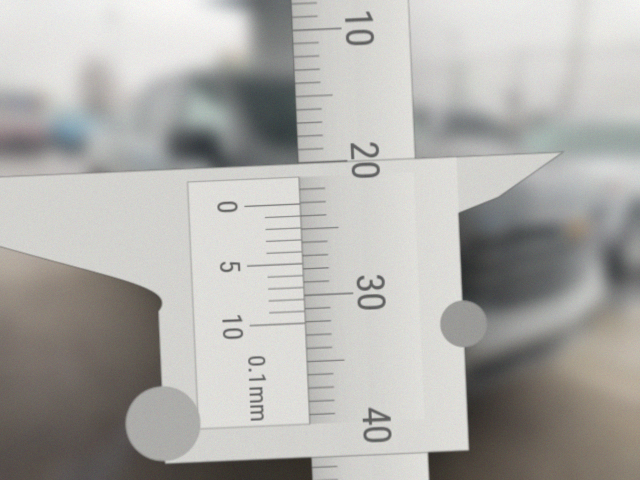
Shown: 23.1 mm
